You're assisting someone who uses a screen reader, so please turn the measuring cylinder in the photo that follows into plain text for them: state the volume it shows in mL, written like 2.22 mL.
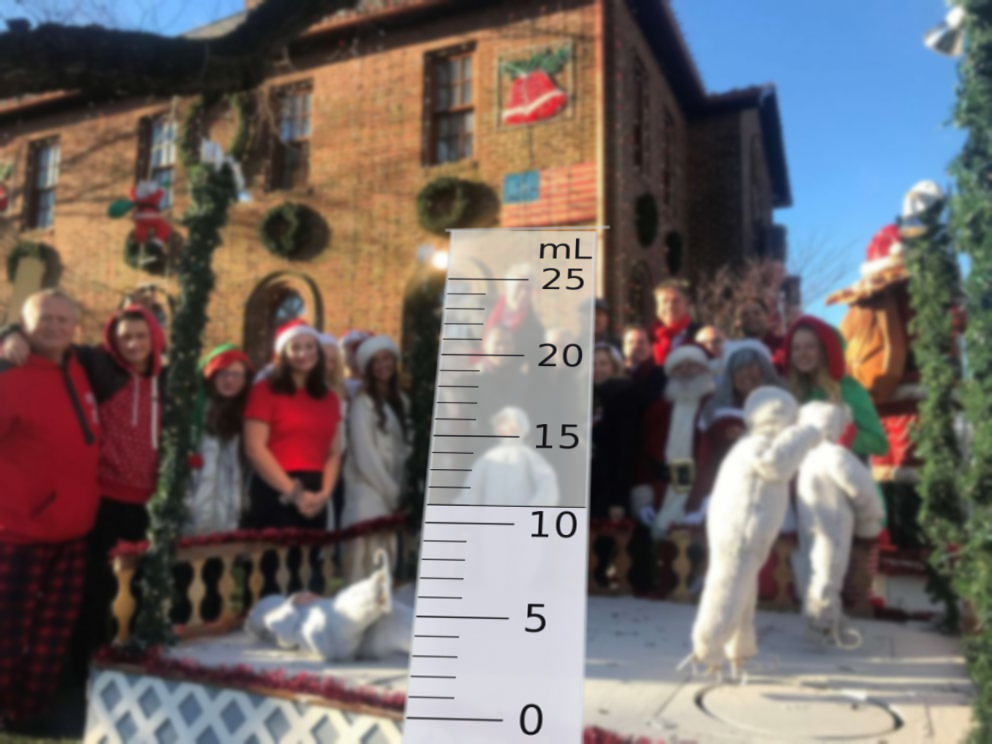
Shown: 11 mL
